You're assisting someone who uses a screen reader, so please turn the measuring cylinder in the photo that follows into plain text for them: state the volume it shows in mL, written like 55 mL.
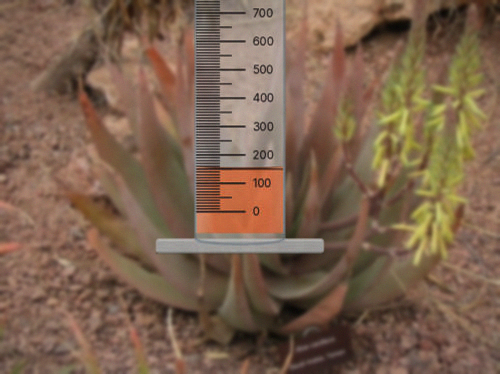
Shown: 150 mL
